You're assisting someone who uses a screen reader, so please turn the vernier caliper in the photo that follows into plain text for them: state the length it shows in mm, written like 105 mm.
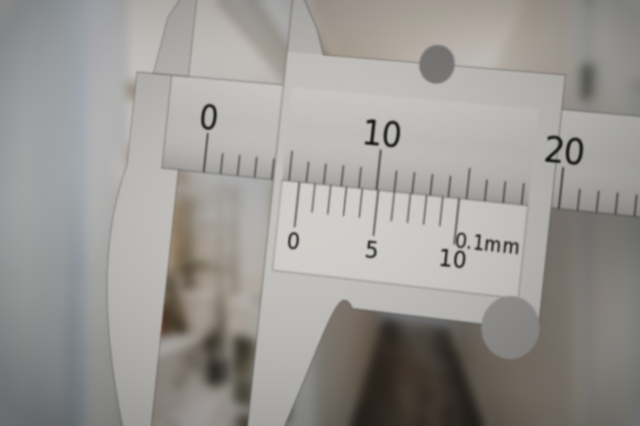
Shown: 5.6 mm
